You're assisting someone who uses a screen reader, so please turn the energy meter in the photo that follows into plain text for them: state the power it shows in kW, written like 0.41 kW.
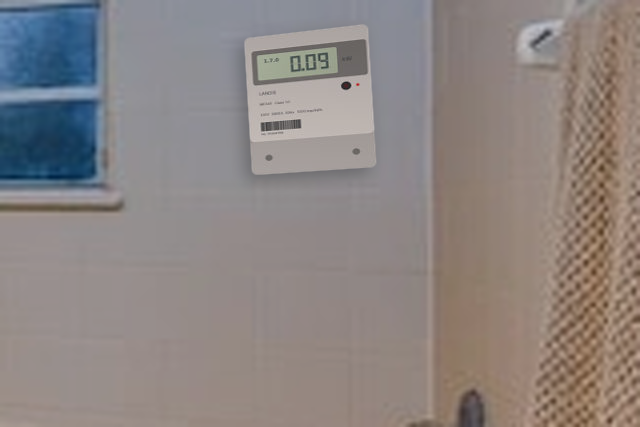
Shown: 0.09 kW
